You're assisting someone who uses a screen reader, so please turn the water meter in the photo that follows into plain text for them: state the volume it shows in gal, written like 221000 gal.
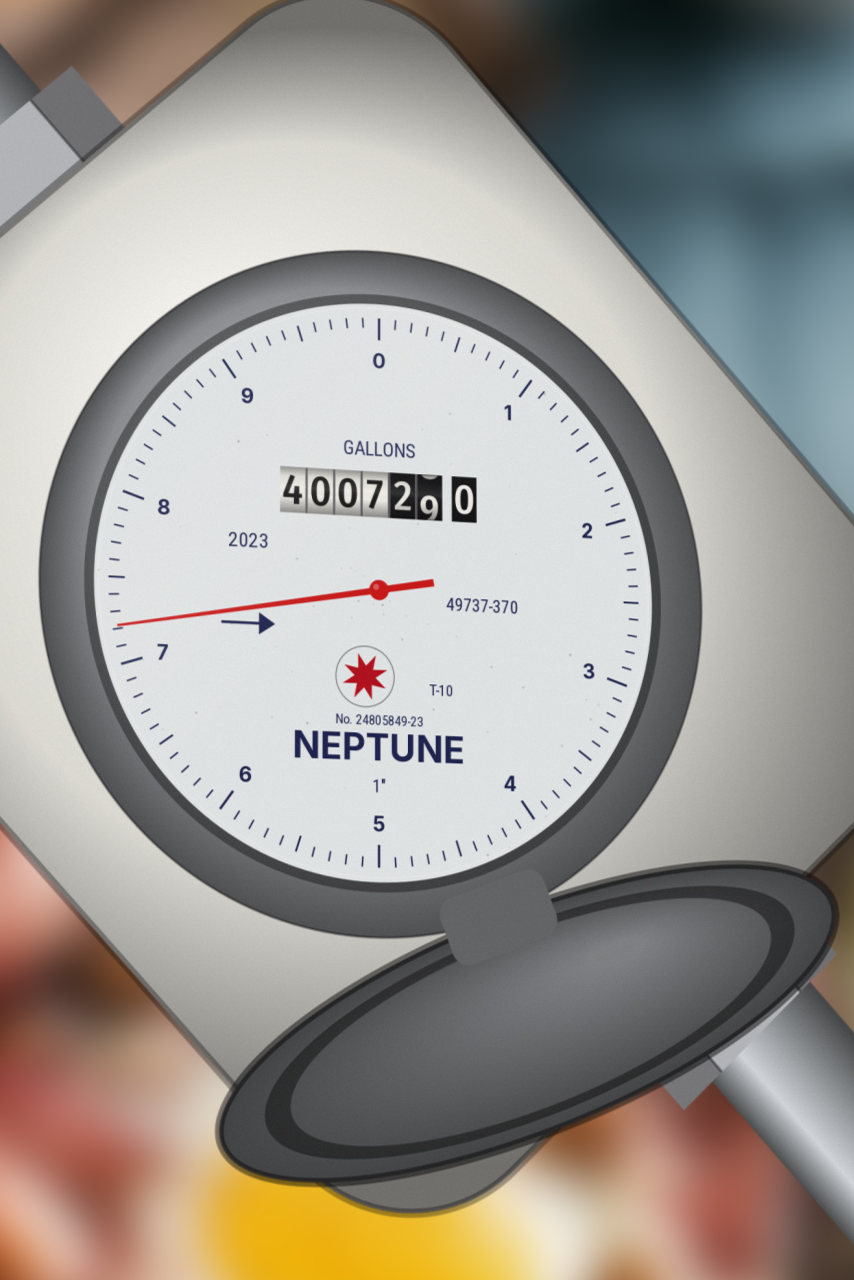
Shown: 4007287.2 gal
